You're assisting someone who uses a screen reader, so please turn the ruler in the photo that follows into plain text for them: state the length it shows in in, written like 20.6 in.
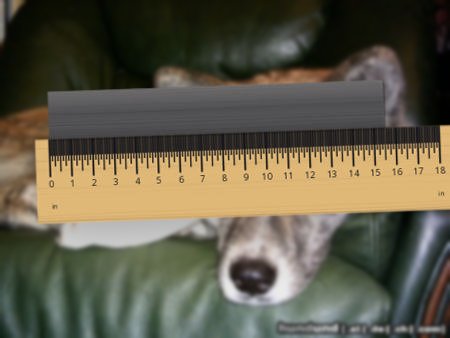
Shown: 15.5 in
